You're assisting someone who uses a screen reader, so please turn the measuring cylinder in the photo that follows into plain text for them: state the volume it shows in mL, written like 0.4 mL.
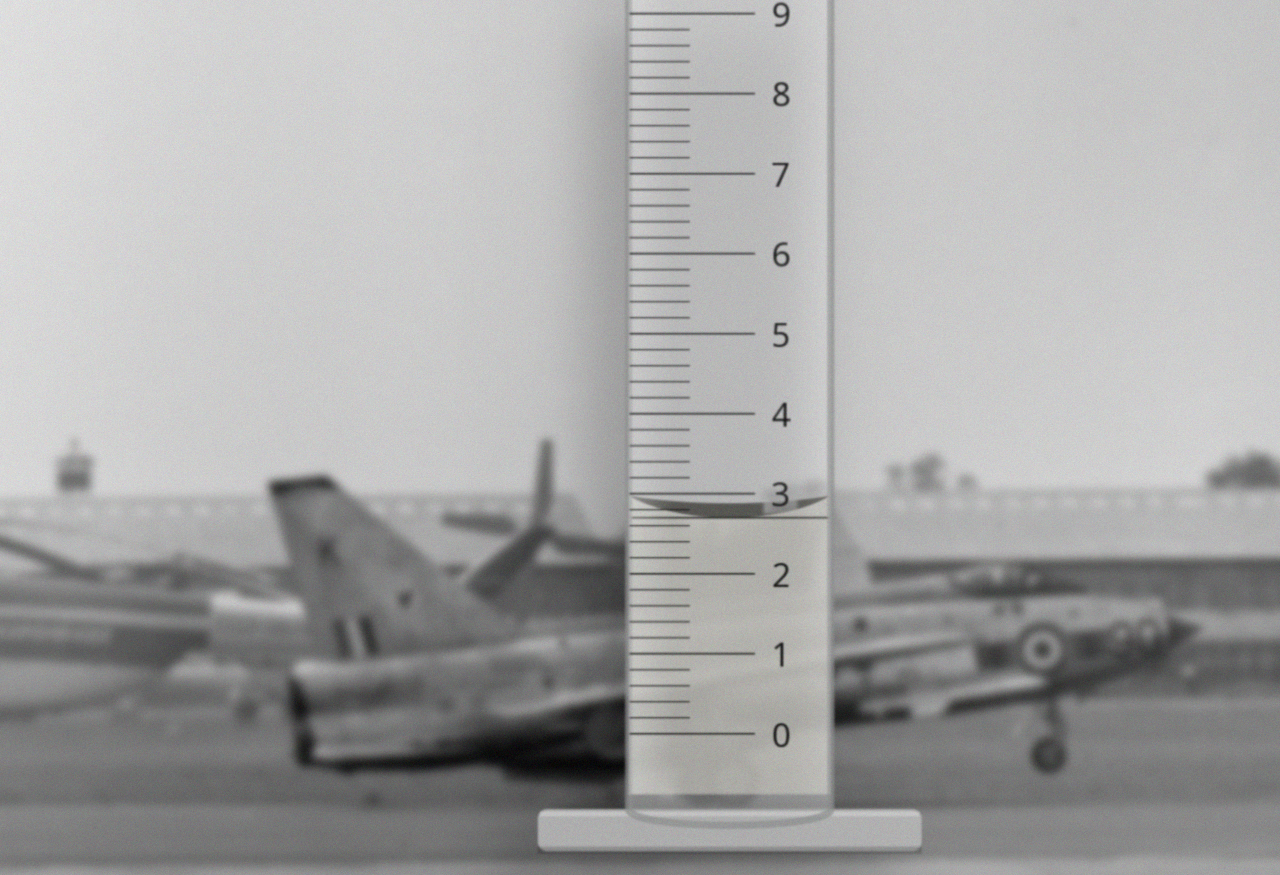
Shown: 2.7 mL
